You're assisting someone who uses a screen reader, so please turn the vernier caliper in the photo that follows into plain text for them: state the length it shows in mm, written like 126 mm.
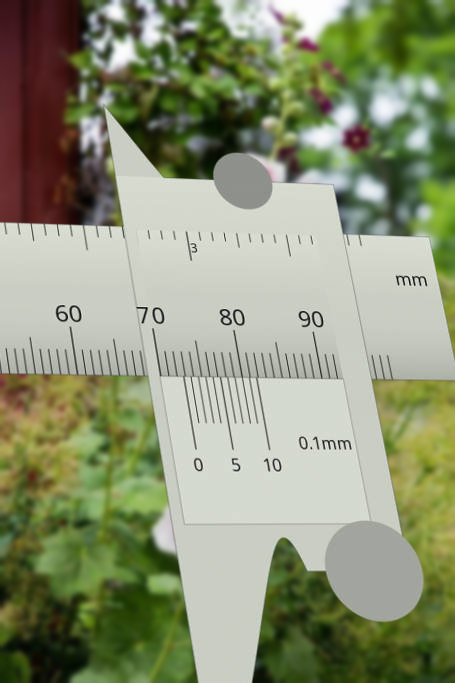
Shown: 72.8 mm
